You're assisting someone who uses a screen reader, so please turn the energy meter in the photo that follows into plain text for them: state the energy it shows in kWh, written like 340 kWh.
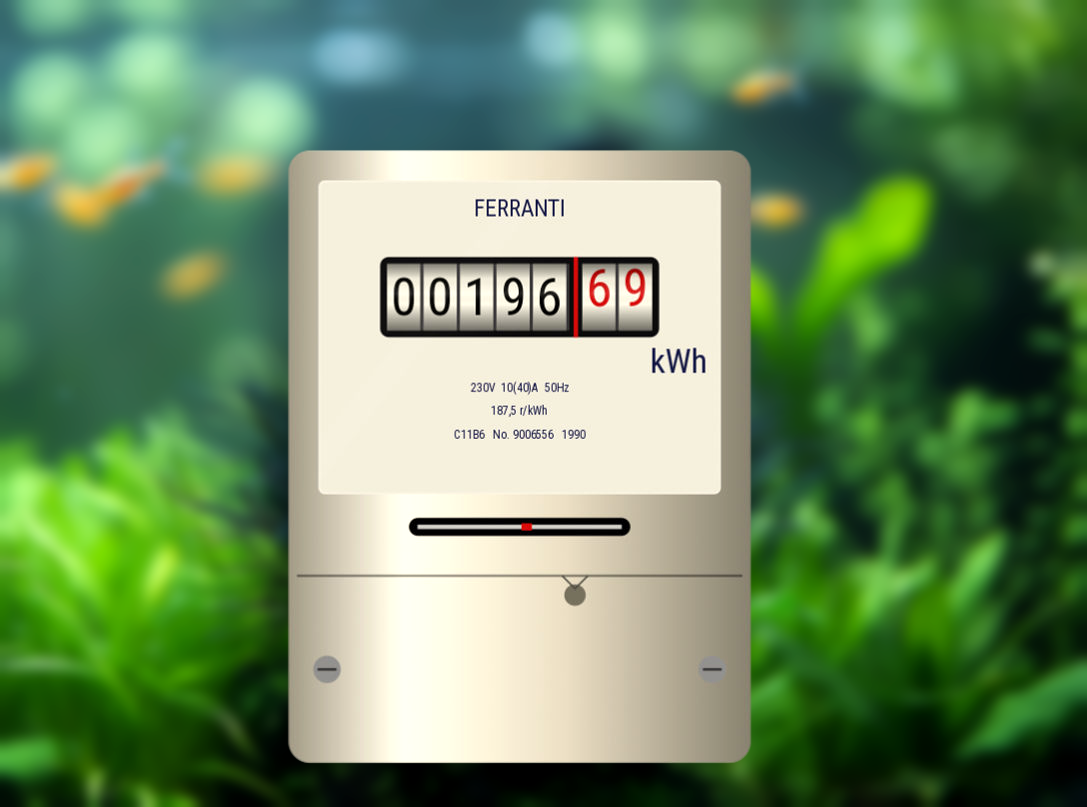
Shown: 196.69 kWh
